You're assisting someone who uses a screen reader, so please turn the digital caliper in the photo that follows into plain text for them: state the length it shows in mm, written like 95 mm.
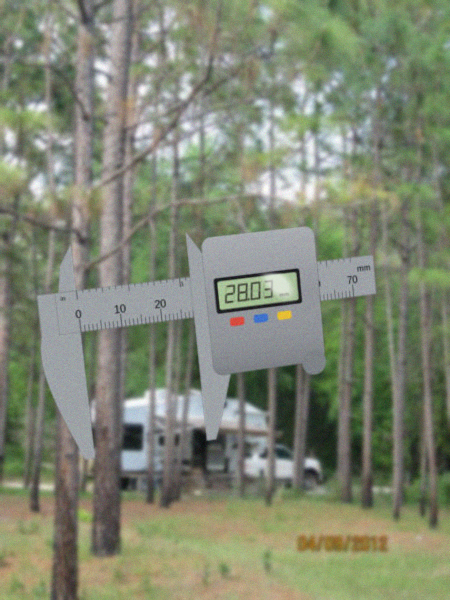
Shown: 28.03 mm
